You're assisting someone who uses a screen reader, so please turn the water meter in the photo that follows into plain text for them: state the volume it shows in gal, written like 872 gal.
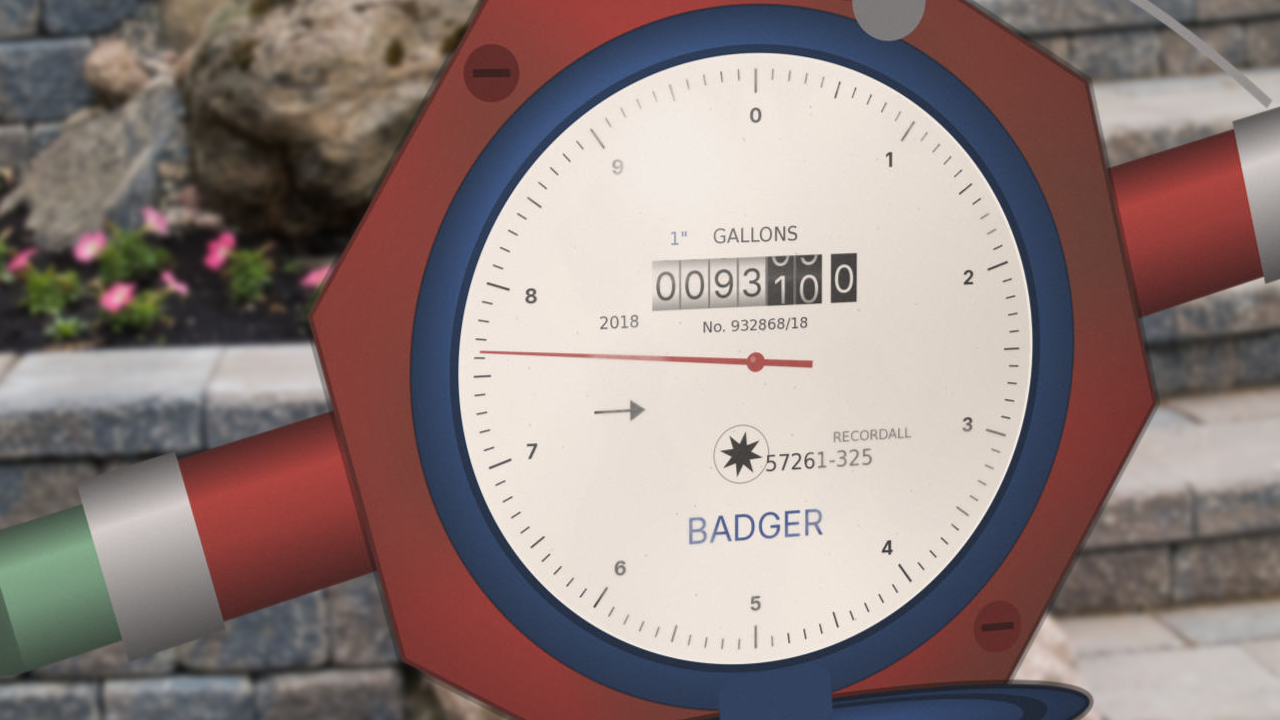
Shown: 93097.6 gal
